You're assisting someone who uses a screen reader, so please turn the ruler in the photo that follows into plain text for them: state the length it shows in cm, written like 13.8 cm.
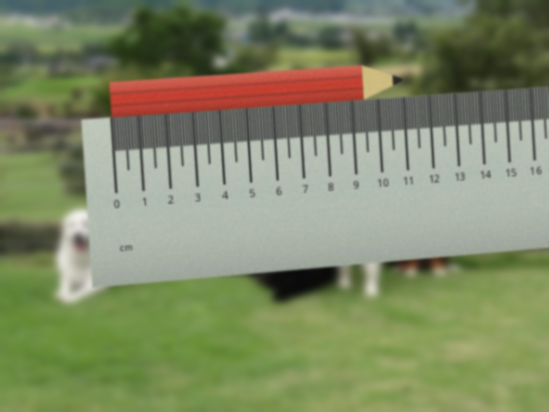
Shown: 11 cm
